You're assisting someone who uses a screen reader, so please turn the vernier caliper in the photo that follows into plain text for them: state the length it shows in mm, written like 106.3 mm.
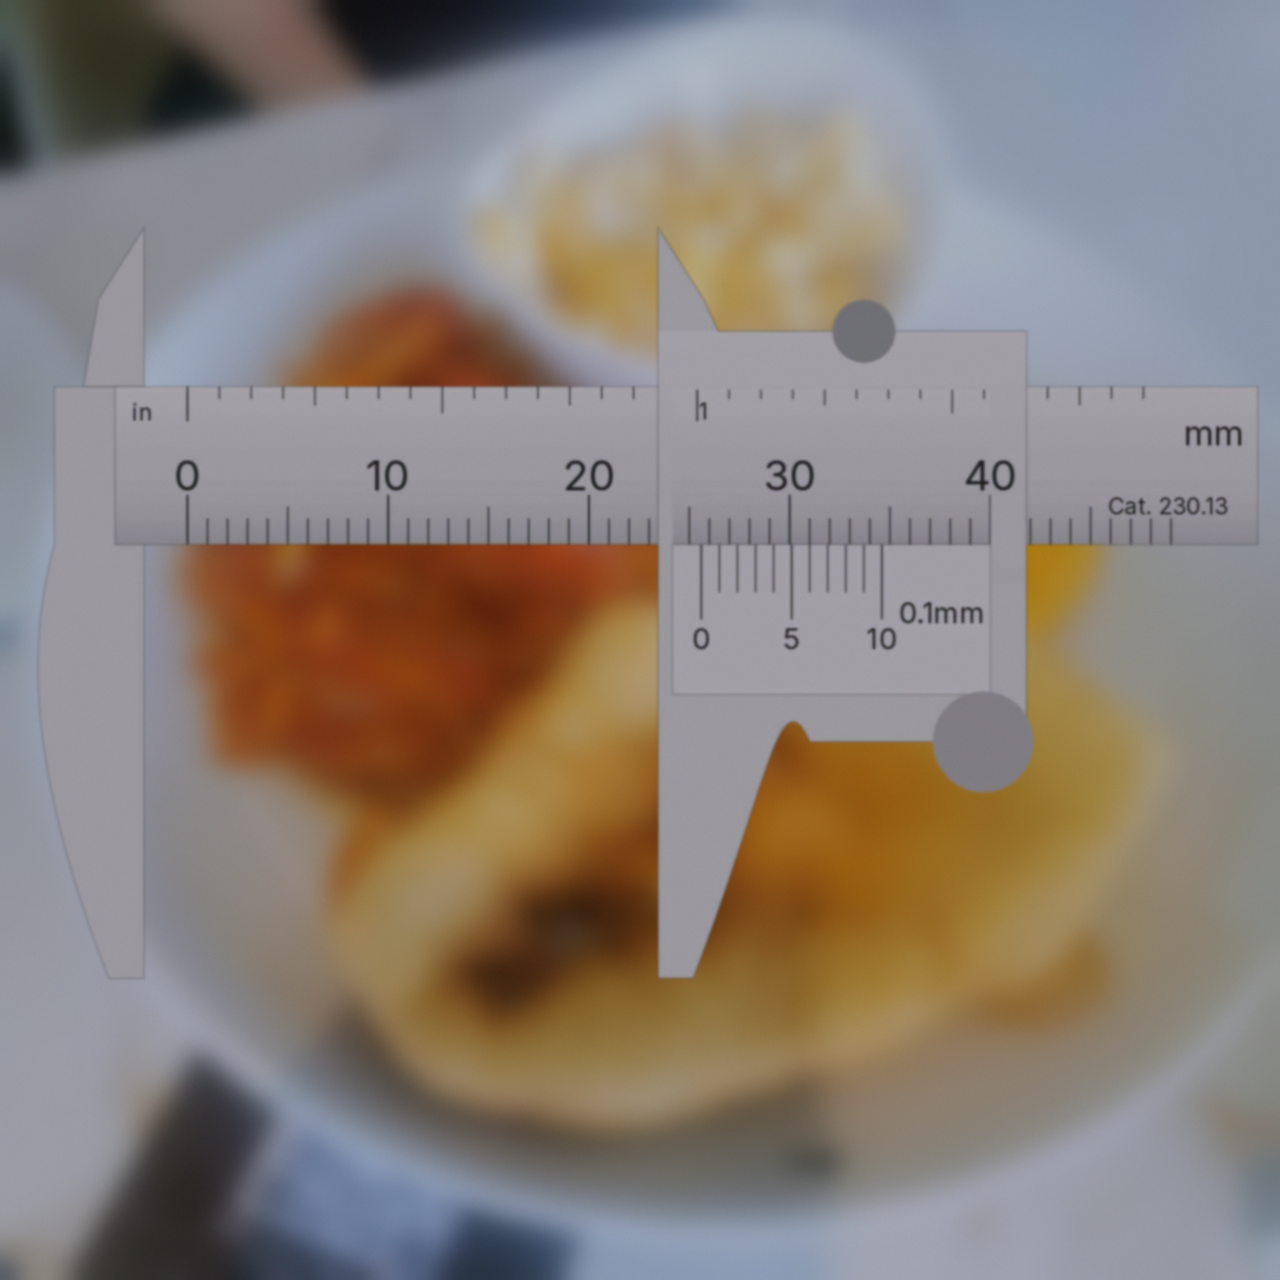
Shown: 25.6 mm
